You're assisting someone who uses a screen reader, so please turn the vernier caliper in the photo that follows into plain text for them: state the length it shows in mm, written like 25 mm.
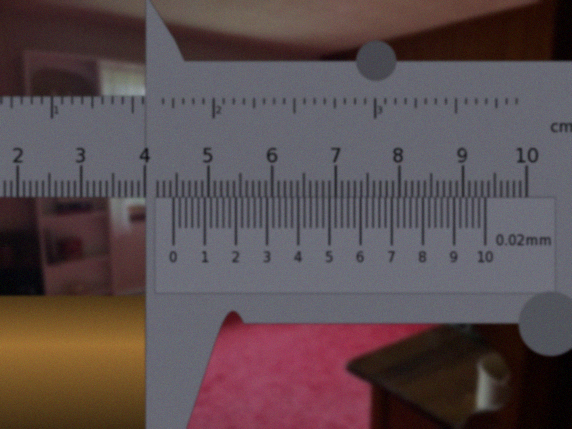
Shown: 44.5 mm
